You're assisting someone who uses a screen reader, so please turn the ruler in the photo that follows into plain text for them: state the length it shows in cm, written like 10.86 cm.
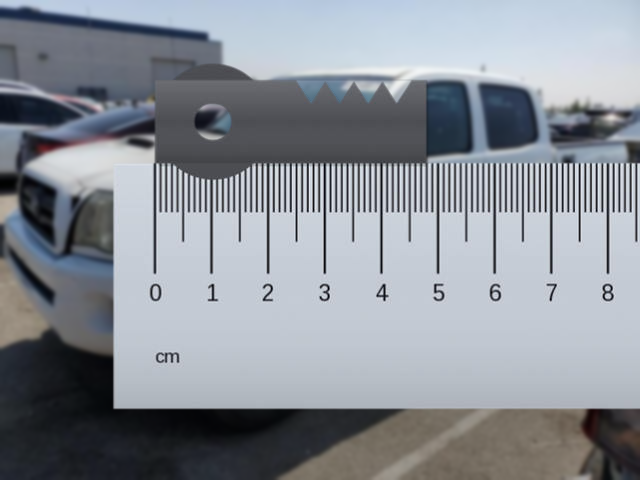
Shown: 4.8 cm
